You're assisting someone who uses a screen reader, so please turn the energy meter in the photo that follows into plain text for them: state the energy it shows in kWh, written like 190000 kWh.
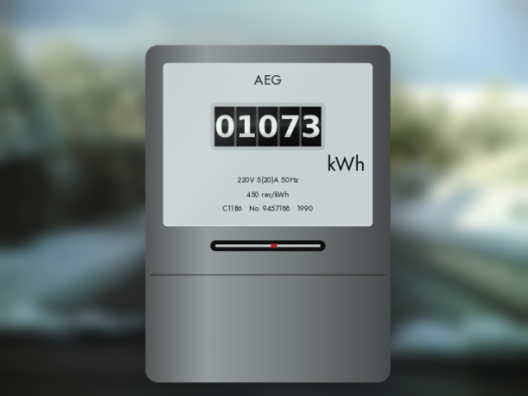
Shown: 1073 kWh
